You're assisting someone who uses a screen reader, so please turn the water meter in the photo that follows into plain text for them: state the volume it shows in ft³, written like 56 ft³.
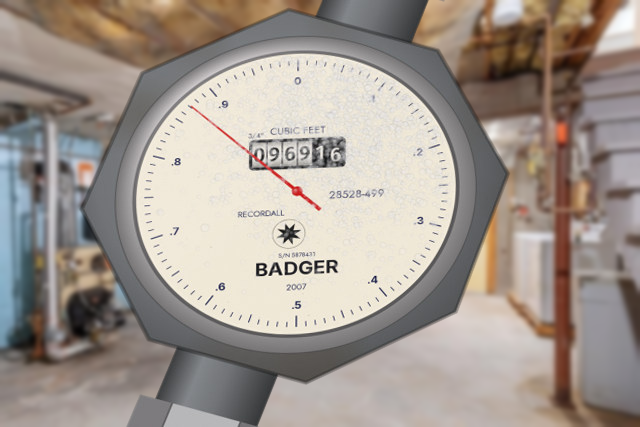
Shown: 96915.87 ft³
